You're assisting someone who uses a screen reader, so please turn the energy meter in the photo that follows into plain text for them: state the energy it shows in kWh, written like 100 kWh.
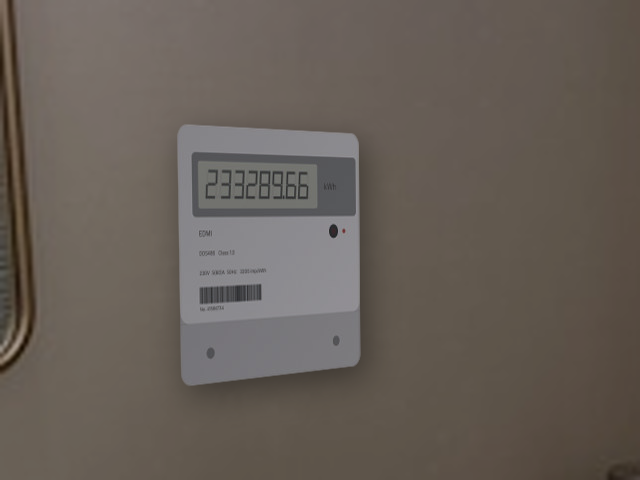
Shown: 233289.66 kWh
